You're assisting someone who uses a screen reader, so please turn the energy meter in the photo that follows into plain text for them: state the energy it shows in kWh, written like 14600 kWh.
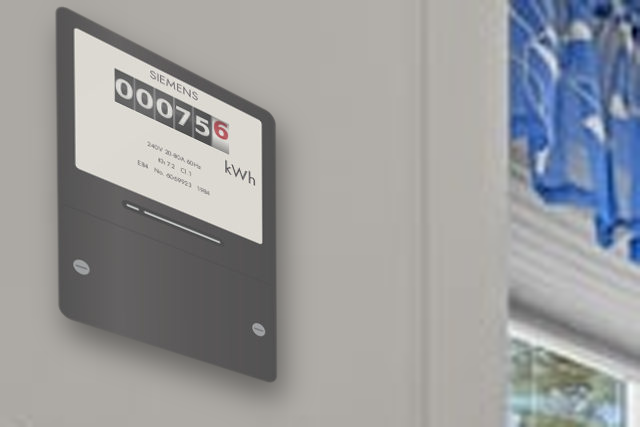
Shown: 75.6 kWh
